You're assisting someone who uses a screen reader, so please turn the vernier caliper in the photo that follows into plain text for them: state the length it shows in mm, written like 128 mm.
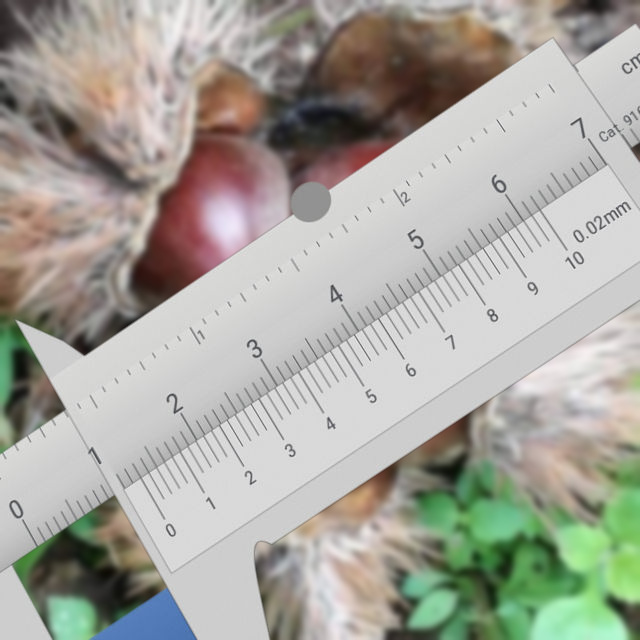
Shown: 13.0 mm
